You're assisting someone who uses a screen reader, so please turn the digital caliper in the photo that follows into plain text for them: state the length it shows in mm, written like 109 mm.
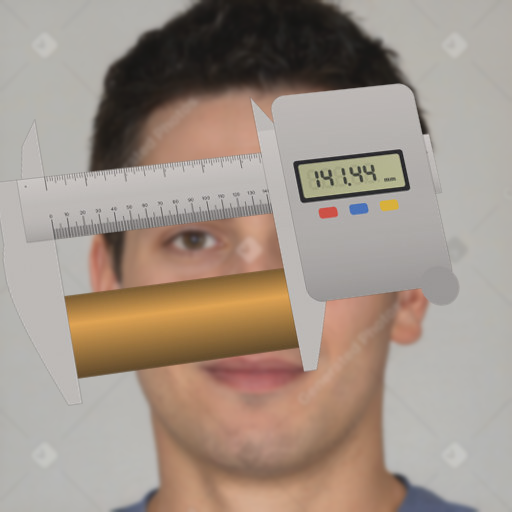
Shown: 141.44 mm
